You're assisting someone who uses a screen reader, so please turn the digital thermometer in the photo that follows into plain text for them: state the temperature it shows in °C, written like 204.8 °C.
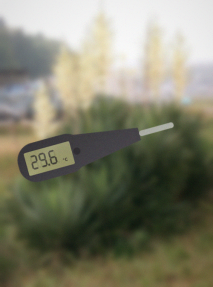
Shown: 29.6 °C
